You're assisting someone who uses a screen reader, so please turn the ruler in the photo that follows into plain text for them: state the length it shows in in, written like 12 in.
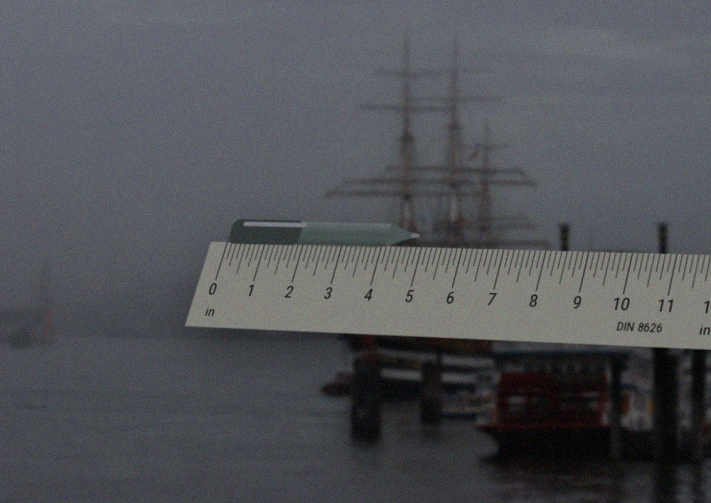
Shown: 4.875 in
